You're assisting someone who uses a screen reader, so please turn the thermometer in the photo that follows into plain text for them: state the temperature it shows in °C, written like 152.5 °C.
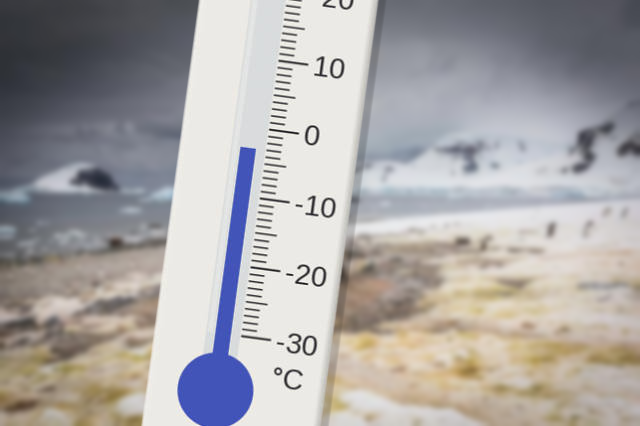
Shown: -3 °C
